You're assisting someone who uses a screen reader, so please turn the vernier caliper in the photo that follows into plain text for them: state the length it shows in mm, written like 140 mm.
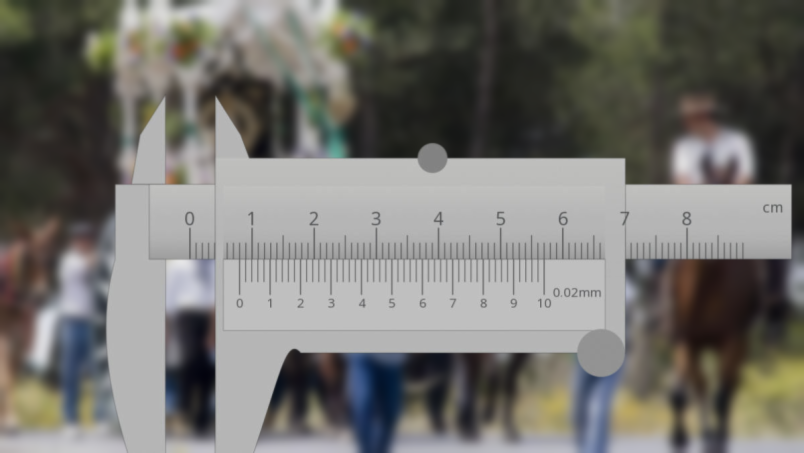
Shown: 8.0 mm
